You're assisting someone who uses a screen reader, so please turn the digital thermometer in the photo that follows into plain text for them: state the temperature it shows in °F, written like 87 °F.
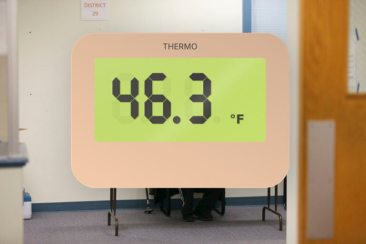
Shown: 46.3 °F
